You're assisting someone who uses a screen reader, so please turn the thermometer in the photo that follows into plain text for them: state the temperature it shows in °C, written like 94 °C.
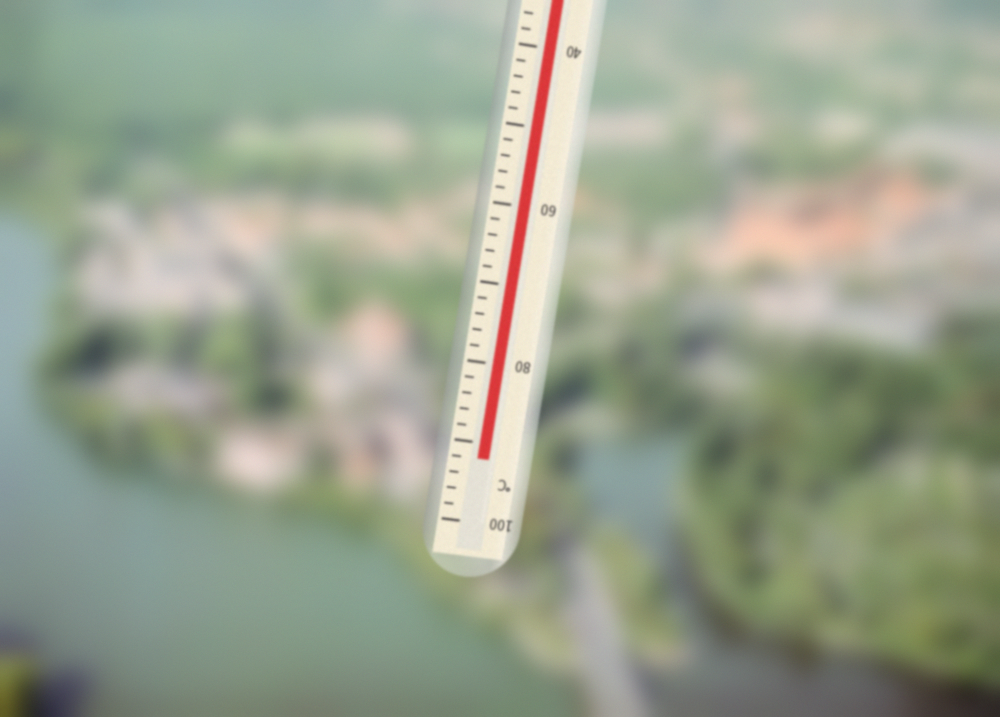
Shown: 92 °C
